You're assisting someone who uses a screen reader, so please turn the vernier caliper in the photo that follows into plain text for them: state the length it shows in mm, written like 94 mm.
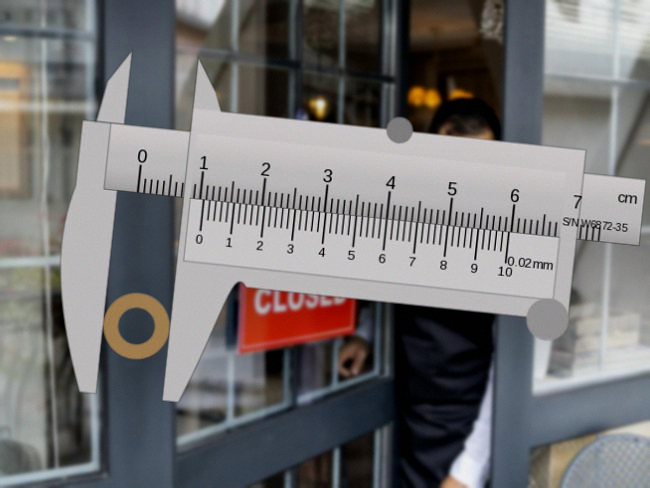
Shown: 10.6 mm
